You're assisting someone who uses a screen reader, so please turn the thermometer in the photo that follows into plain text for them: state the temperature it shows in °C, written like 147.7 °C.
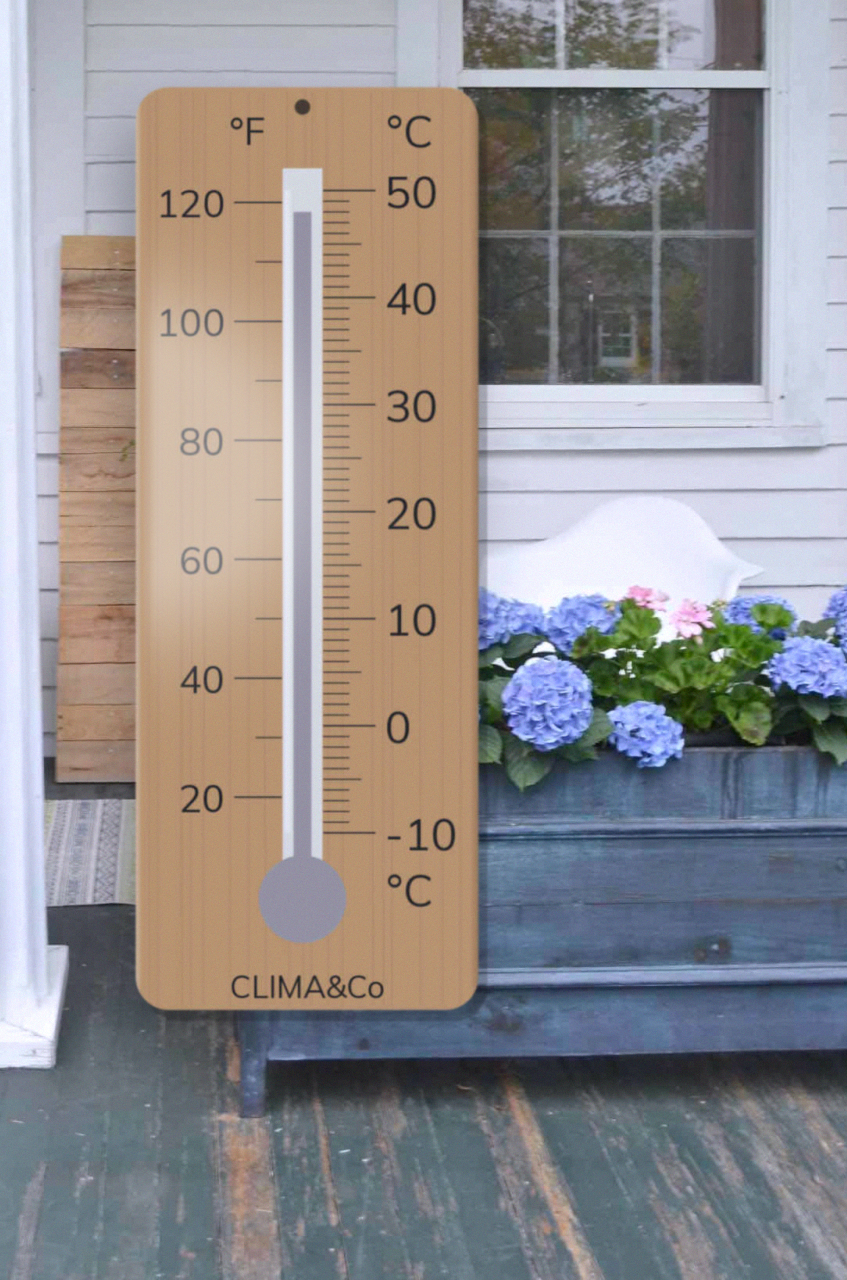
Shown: 48 °C
